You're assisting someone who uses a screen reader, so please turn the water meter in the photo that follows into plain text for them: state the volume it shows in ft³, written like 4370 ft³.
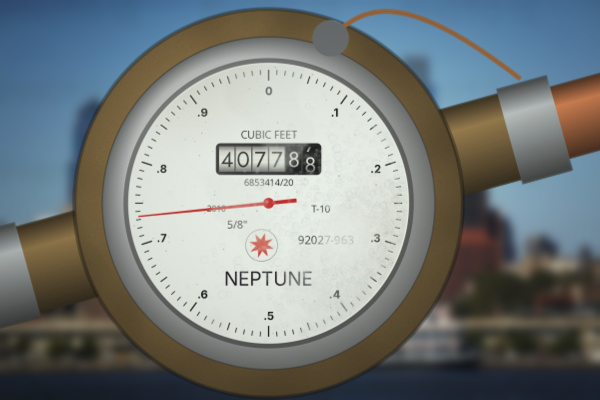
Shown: 407787.73 ft³
